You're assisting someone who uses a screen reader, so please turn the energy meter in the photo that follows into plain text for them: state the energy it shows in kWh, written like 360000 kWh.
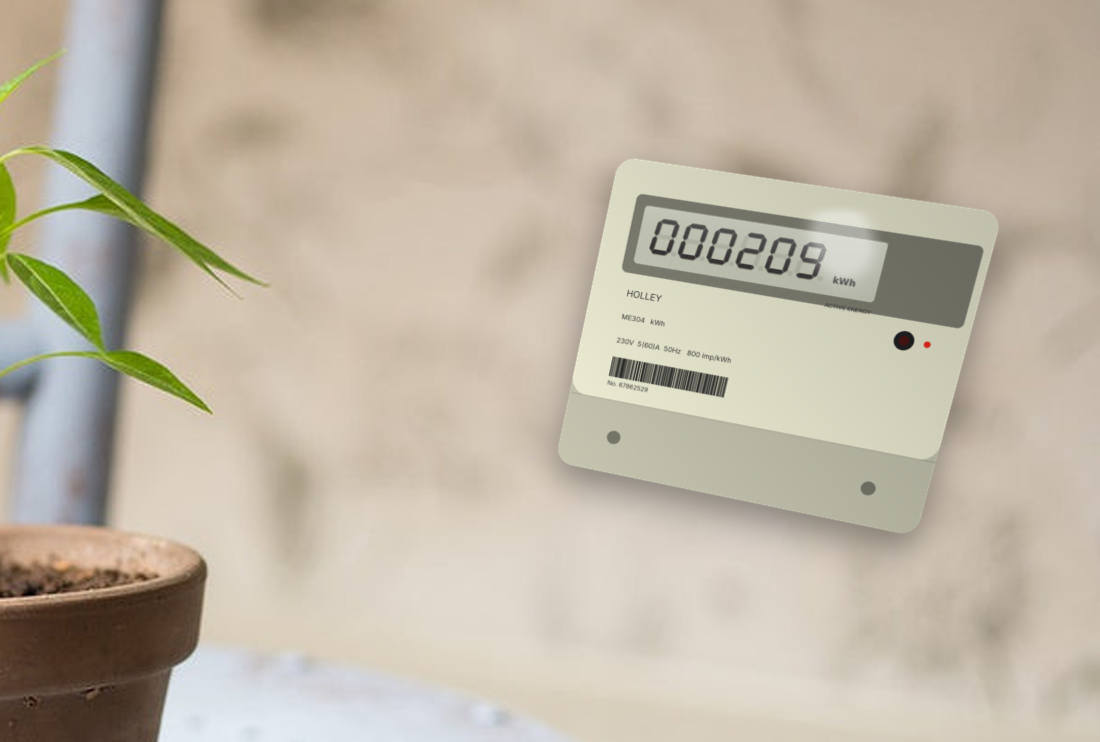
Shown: 209 kWh
